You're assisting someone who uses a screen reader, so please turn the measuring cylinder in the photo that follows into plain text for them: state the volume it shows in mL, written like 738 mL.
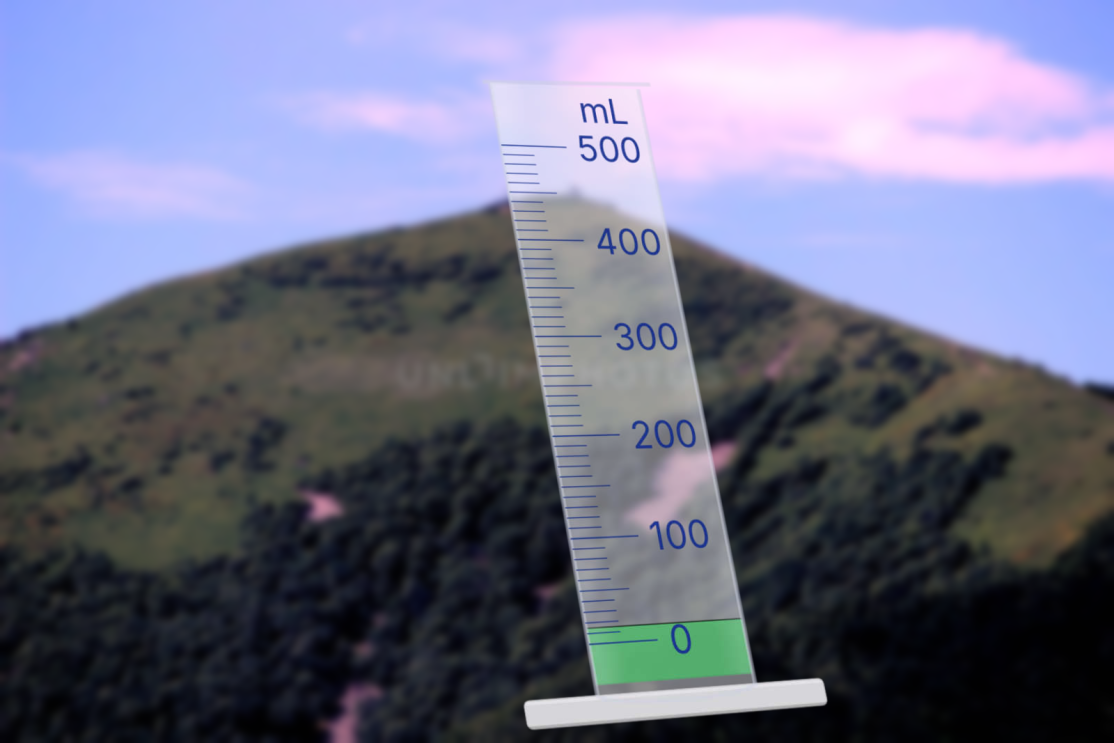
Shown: 15 mL
